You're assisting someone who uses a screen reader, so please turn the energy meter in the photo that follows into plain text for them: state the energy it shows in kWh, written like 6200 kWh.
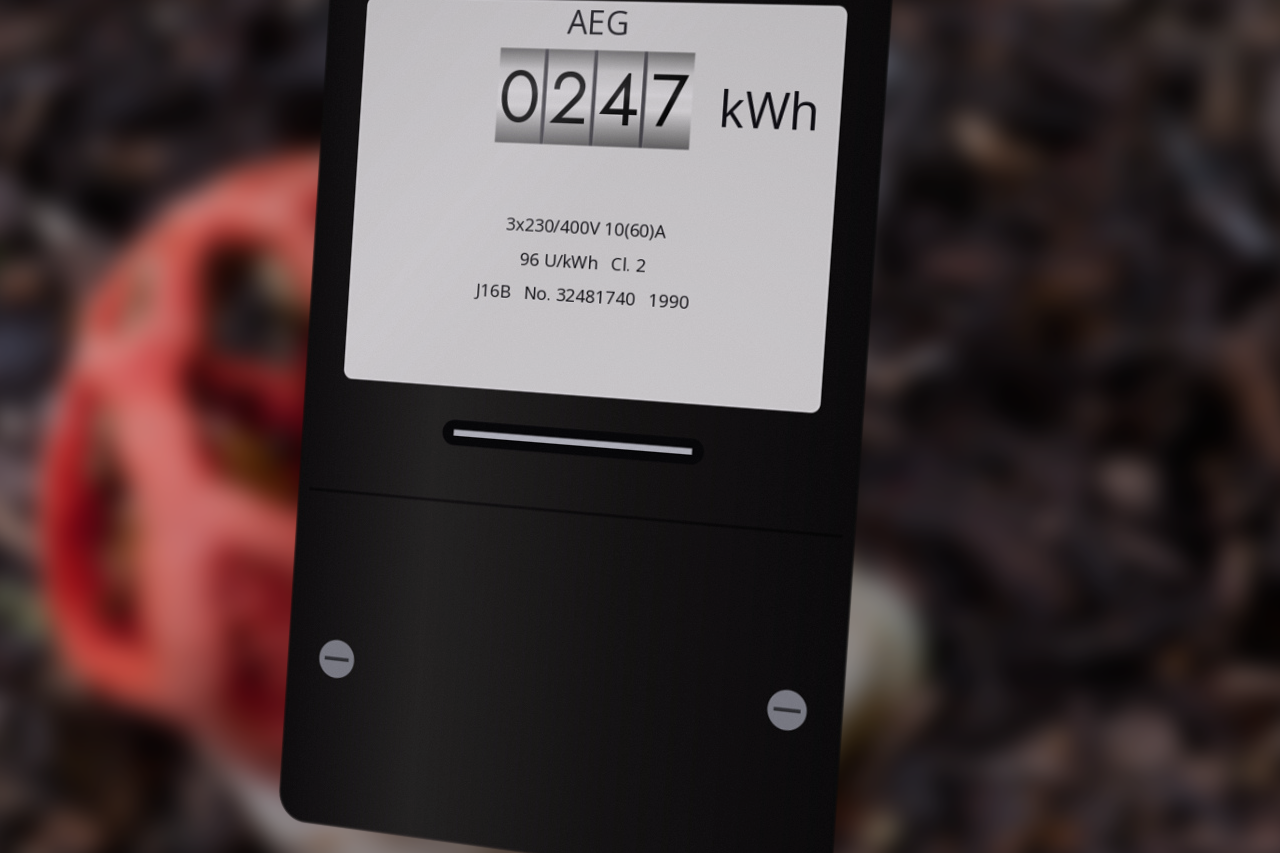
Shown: 247 kWh
